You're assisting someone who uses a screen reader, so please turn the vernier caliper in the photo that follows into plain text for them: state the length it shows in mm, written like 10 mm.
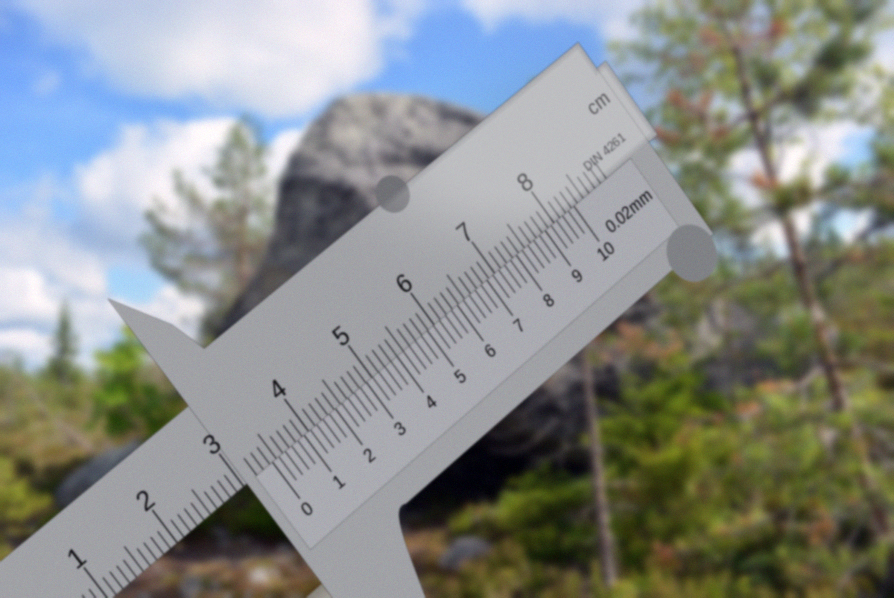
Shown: 34.4 mm
